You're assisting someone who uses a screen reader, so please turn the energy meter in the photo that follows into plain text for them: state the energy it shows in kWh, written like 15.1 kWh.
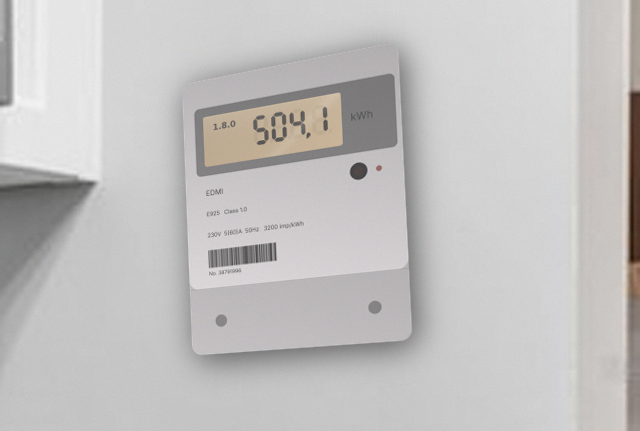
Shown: 504.1 kWh
